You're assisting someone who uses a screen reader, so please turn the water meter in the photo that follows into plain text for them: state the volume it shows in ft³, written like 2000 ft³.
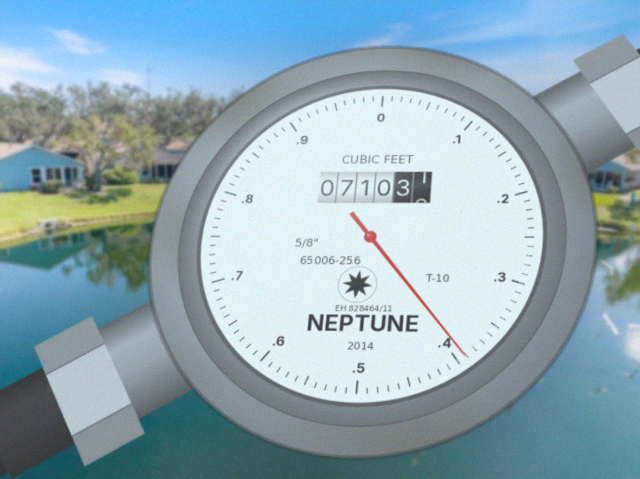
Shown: 71031.39 ft³
